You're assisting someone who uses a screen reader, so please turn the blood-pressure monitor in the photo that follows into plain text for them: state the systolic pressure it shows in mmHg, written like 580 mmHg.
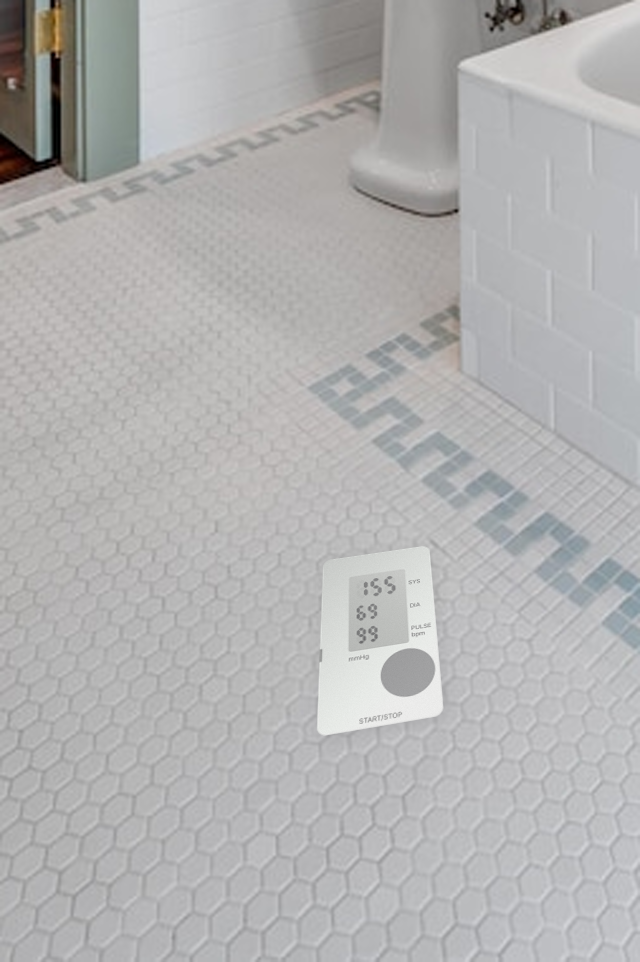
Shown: 155 mmHg
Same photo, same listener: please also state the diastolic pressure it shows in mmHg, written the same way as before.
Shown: 69 mmHg
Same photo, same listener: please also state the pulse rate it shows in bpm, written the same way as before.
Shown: 99 bpm
